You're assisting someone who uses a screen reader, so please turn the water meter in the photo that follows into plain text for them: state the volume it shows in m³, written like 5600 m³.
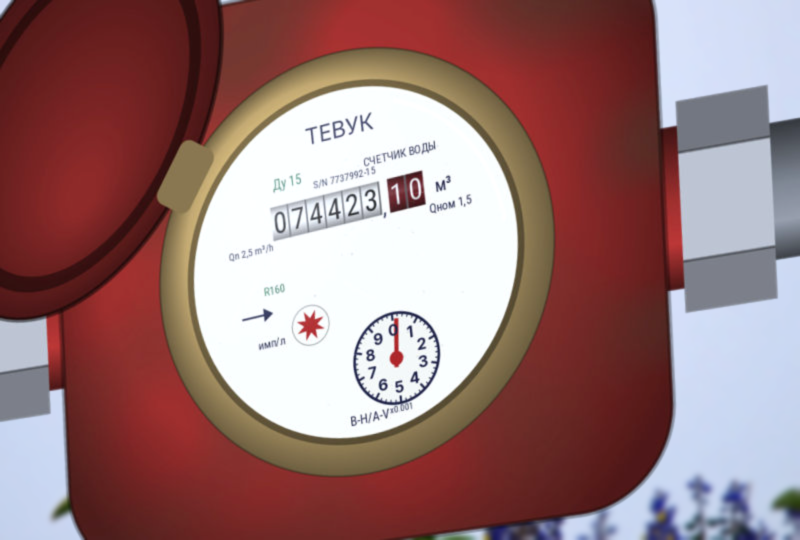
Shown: 74423.100 m³
